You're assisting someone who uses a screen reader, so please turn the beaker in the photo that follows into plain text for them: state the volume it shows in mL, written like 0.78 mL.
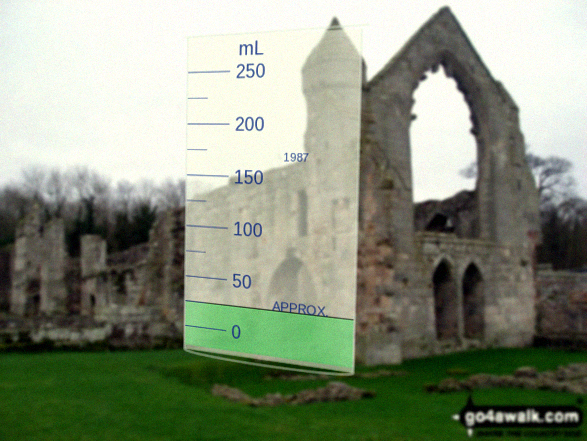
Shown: 25 mL
